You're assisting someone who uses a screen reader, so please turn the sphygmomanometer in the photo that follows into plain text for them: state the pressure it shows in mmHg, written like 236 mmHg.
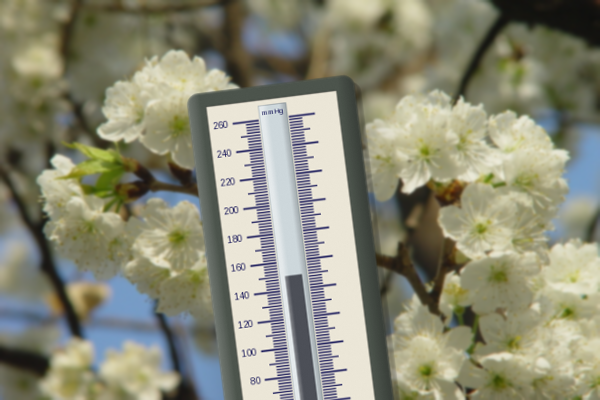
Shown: 150 mmHg
